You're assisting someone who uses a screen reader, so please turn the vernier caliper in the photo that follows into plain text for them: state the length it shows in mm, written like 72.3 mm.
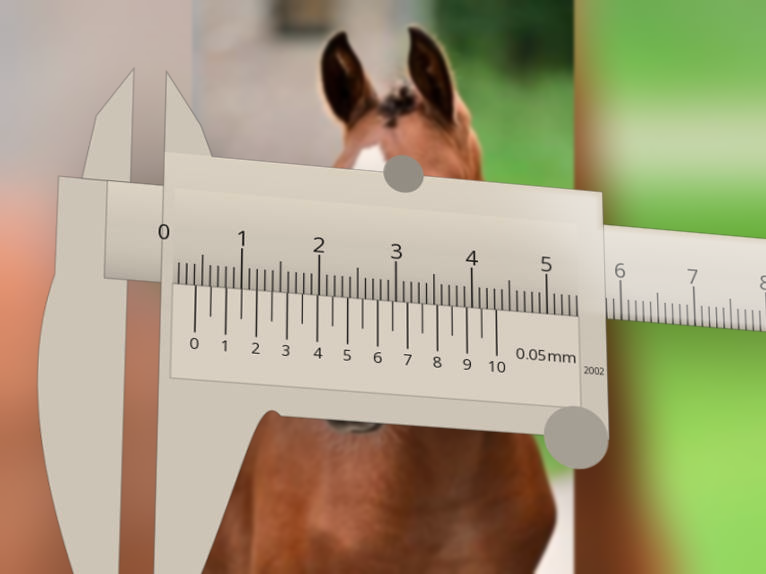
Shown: 4.2 mm
